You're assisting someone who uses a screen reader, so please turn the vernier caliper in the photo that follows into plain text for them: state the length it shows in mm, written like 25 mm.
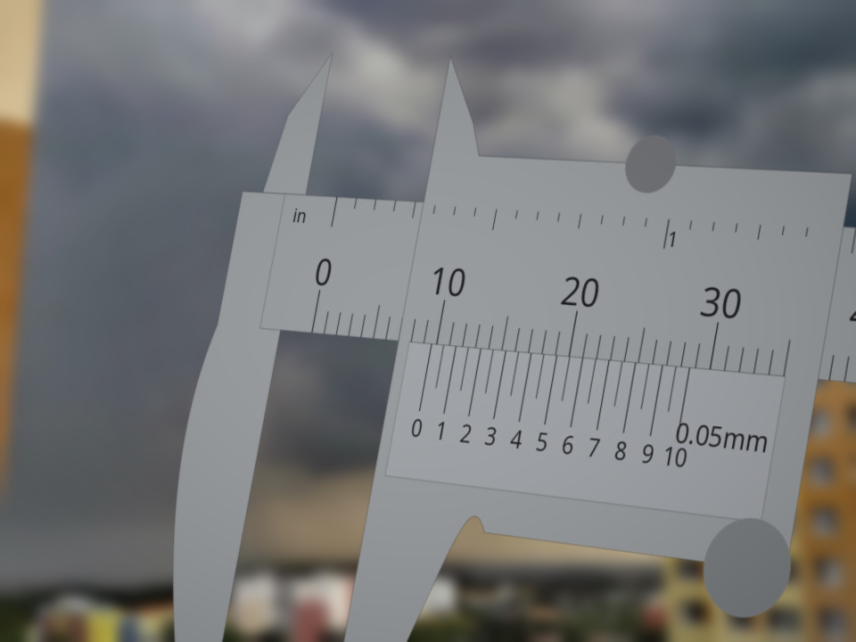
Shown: 9.6 mm
